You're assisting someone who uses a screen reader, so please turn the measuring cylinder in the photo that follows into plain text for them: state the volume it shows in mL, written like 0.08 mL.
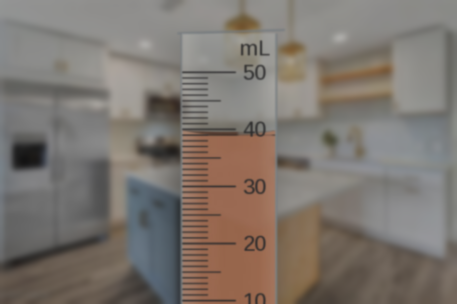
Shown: 39 mL
